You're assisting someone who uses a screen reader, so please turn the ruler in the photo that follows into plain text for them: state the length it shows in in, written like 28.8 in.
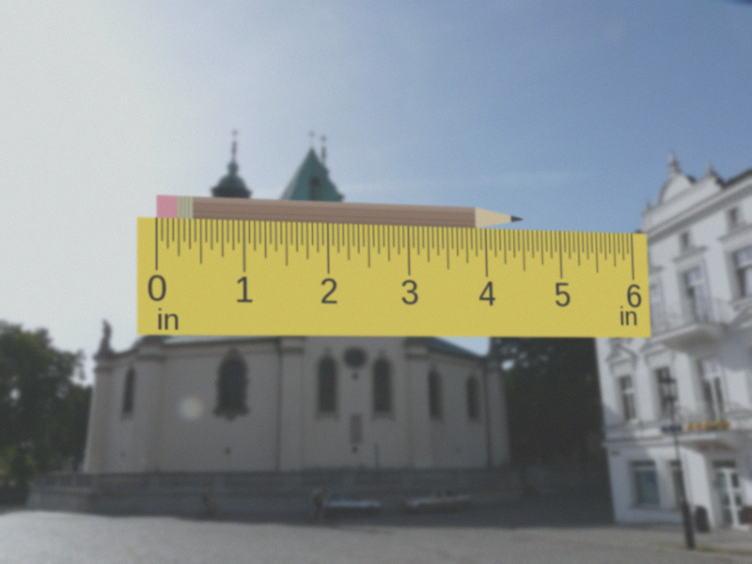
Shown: 4.5 in
